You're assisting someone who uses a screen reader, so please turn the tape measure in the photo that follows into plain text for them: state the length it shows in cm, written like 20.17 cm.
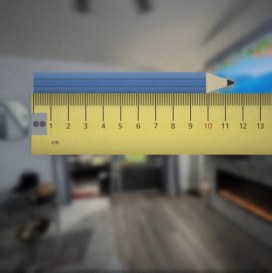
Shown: 11.5 cm
